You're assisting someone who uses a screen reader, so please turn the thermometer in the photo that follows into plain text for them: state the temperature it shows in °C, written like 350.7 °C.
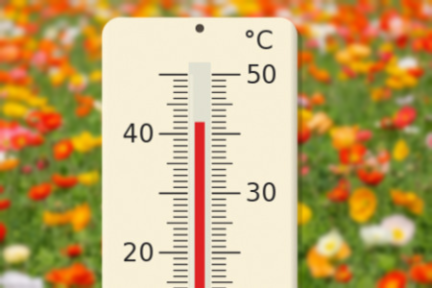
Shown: 42 °C
